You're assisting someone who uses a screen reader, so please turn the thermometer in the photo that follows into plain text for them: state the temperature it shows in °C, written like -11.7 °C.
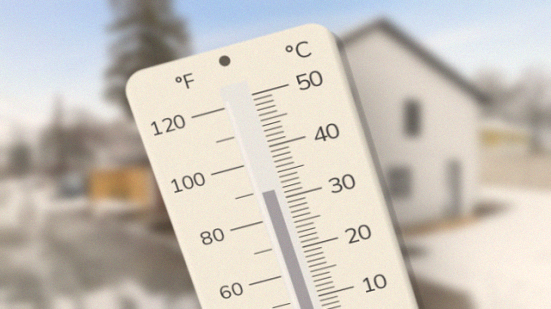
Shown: 32 °C
